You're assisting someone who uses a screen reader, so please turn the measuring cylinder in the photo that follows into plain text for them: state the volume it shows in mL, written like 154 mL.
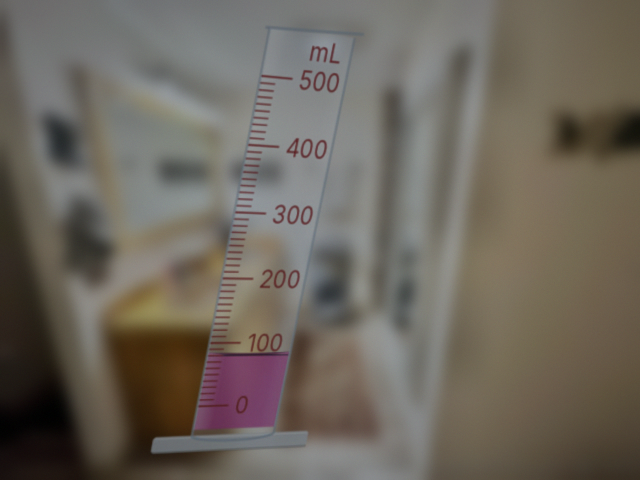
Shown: 80 mL
